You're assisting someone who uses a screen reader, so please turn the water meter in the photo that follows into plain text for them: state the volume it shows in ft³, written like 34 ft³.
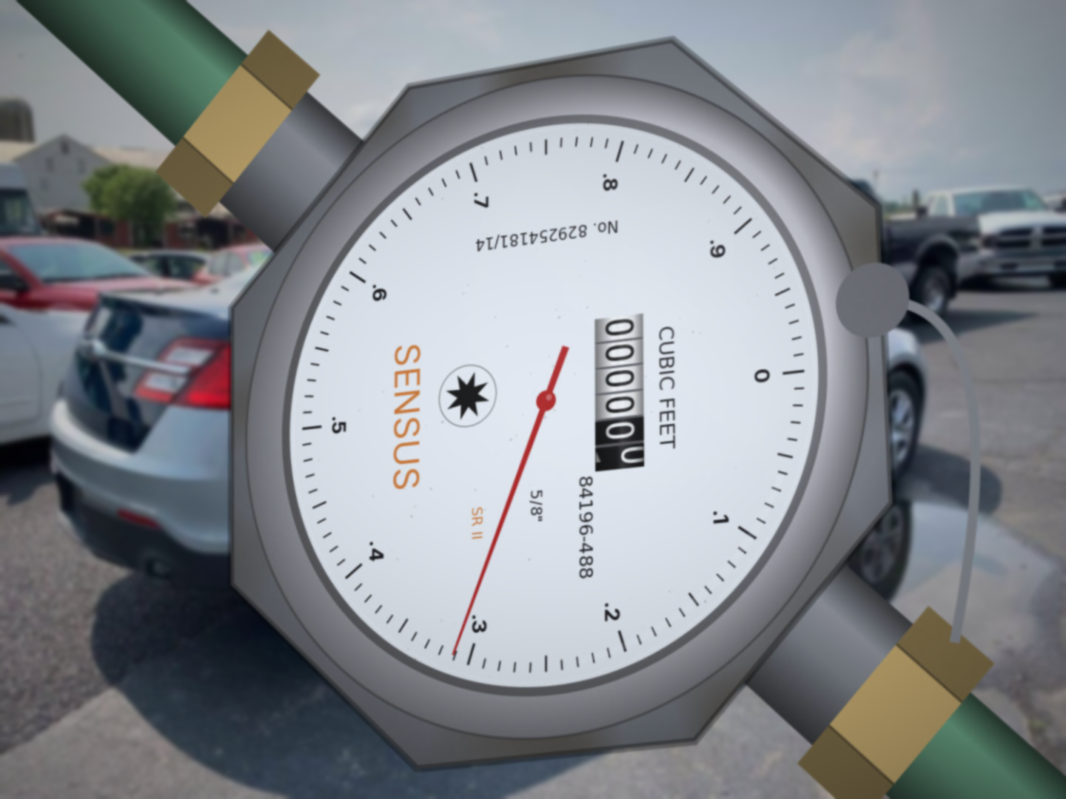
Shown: 0.31 ft³
